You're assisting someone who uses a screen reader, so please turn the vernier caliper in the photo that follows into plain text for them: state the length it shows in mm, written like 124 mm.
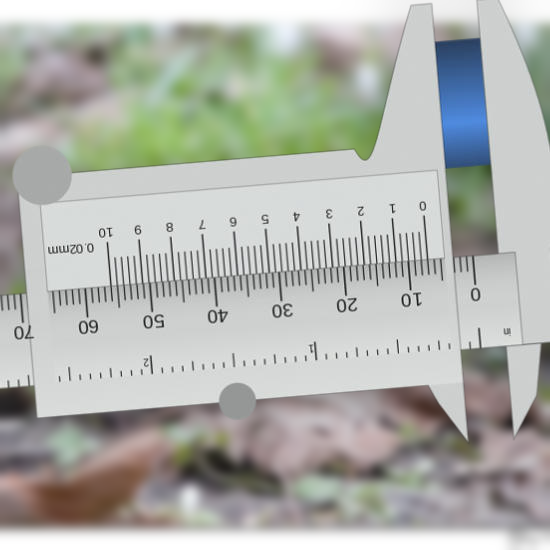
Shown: 7.0 mm
